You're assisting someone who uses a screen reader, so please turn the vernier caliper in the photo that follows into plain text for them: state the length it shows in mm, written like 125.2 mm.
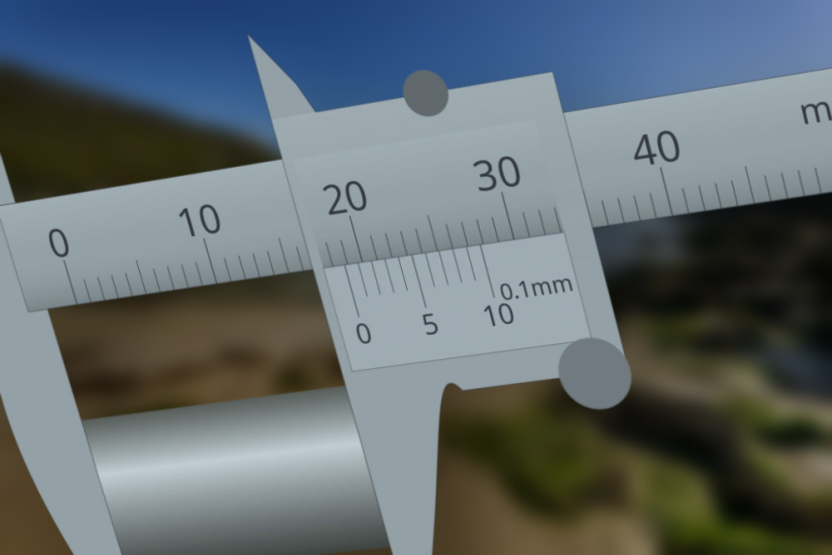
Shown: 18.8 mm
